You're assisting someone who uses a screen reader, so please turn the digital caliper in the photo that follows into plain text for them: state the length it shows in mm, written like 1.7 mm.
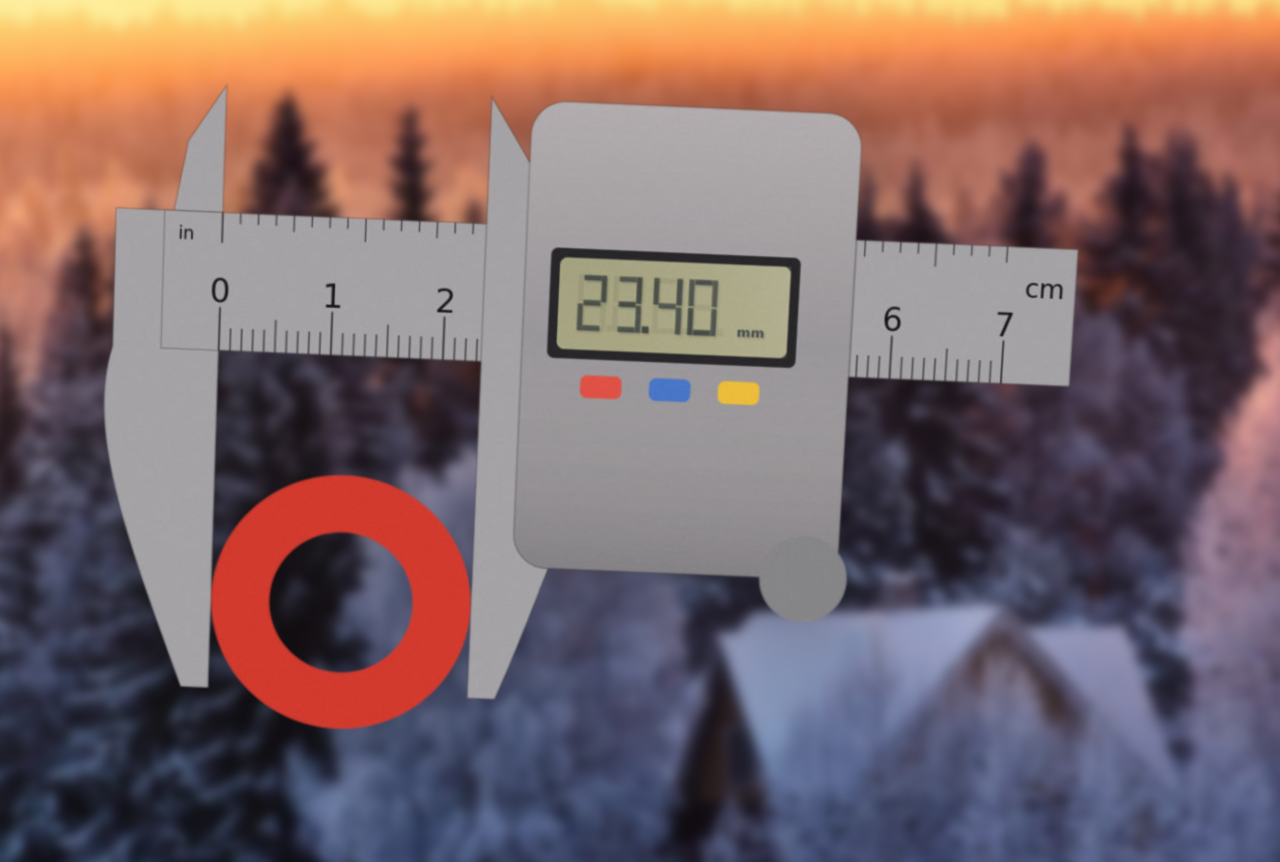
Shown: 23.40 mm
